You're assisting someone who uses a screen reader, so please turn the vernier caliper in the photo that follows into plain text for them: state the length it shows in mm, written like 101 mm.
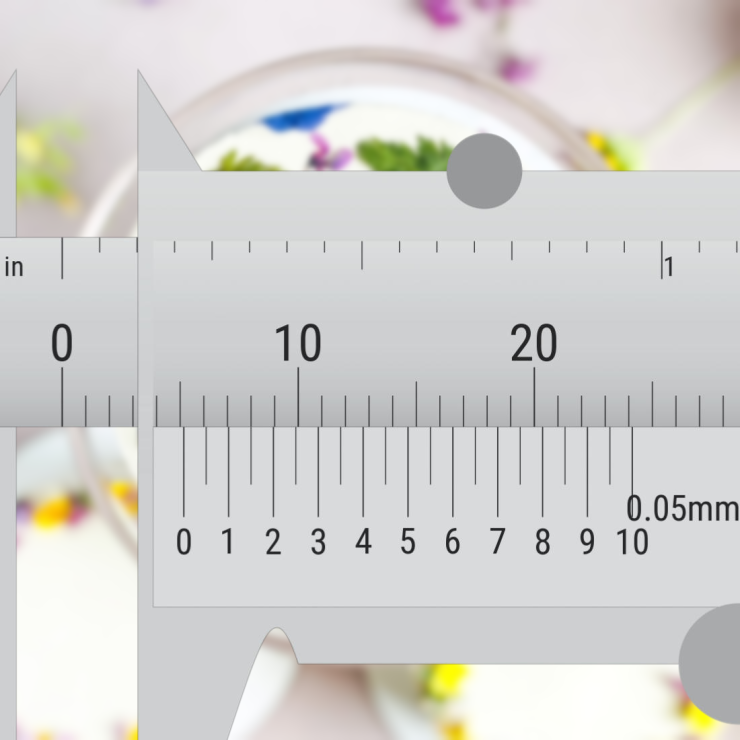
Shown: 5.15 mm
